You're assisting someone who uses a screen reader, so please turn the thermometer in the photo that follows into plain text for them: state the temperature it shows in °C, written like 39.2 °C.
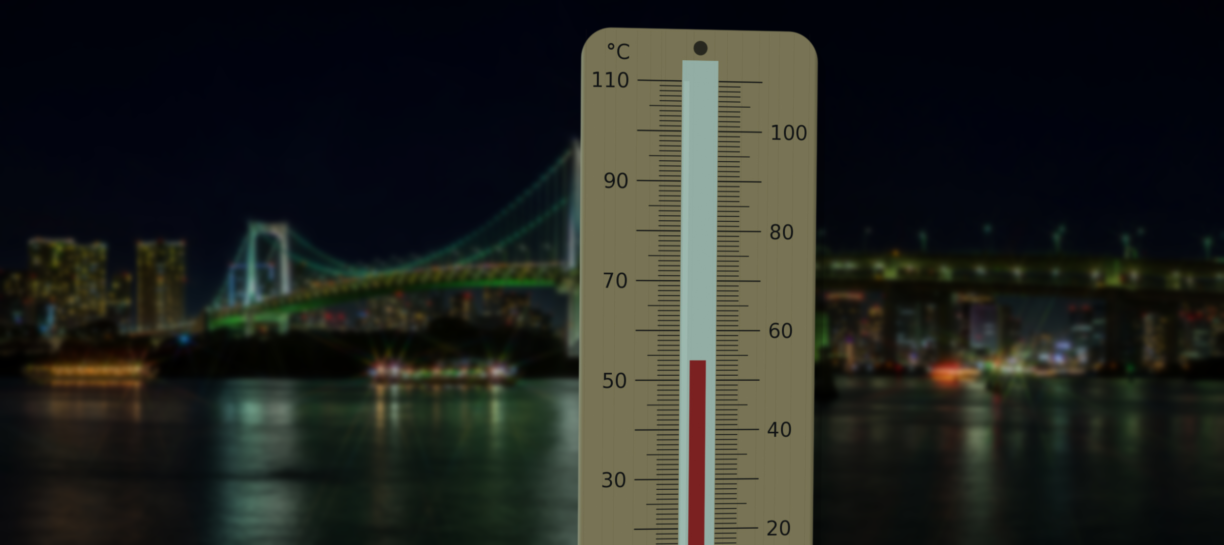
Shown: 54 °C
